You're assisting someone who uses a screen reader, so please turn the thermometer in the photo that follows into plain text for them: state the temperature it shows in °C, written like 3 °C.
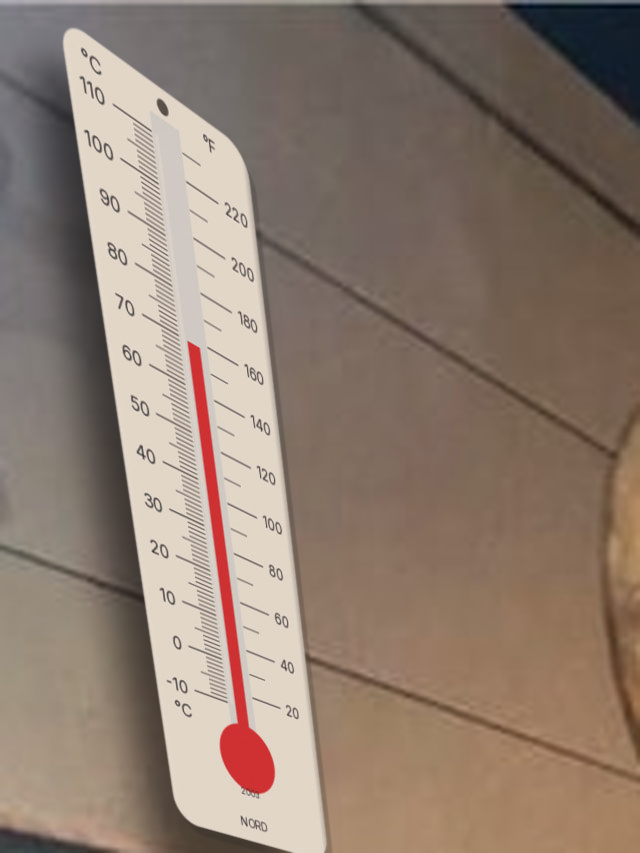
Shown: 70 °C
